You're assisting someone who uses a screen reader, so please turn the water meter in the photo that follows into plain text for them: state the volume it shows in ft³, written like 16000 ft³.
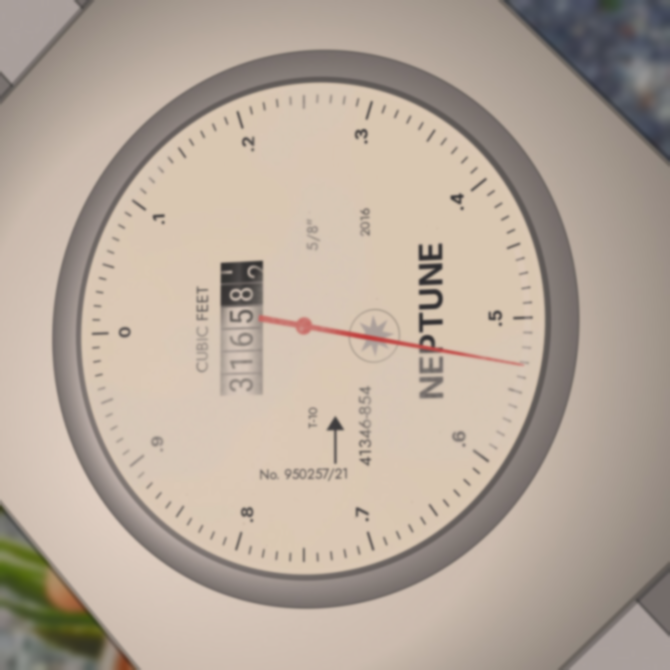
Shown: 316581.53 ft³
